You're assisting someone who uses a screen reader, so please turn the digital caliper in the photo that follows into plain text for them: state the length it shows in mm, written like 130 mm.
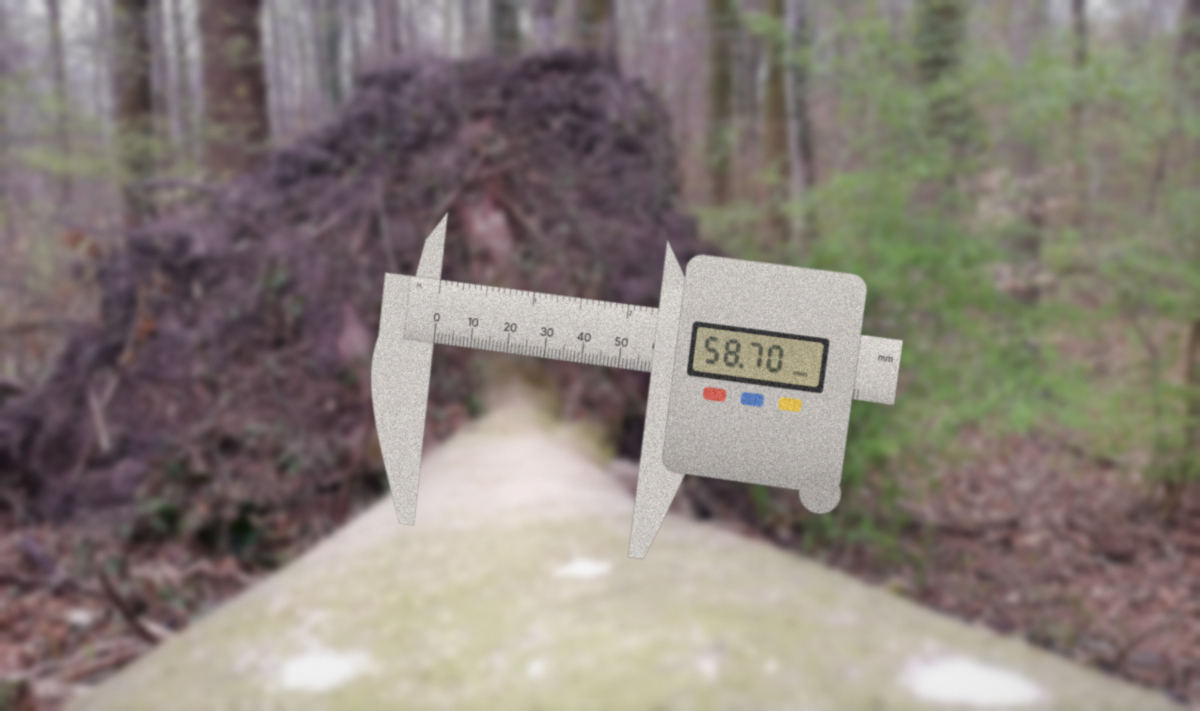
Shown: 58.70 mm
